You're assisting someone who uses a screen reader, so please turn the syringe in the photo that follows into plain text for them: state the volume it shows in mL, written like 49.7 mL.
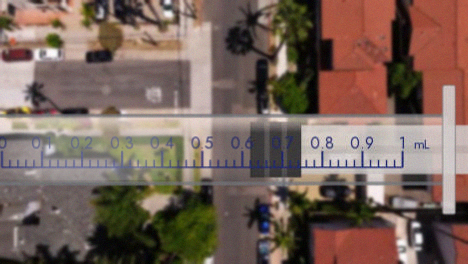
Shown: 0.62 mL
